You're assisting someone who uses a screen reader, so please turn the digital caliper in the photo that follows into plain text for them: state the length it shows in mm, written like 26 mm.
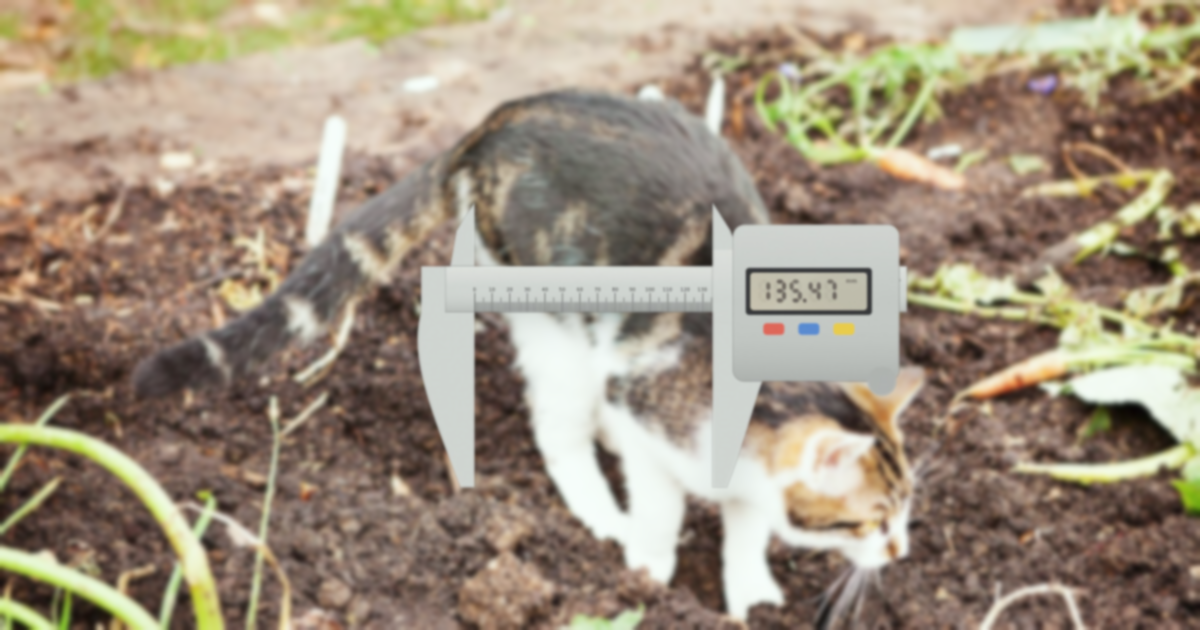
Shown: 135.47 mm
